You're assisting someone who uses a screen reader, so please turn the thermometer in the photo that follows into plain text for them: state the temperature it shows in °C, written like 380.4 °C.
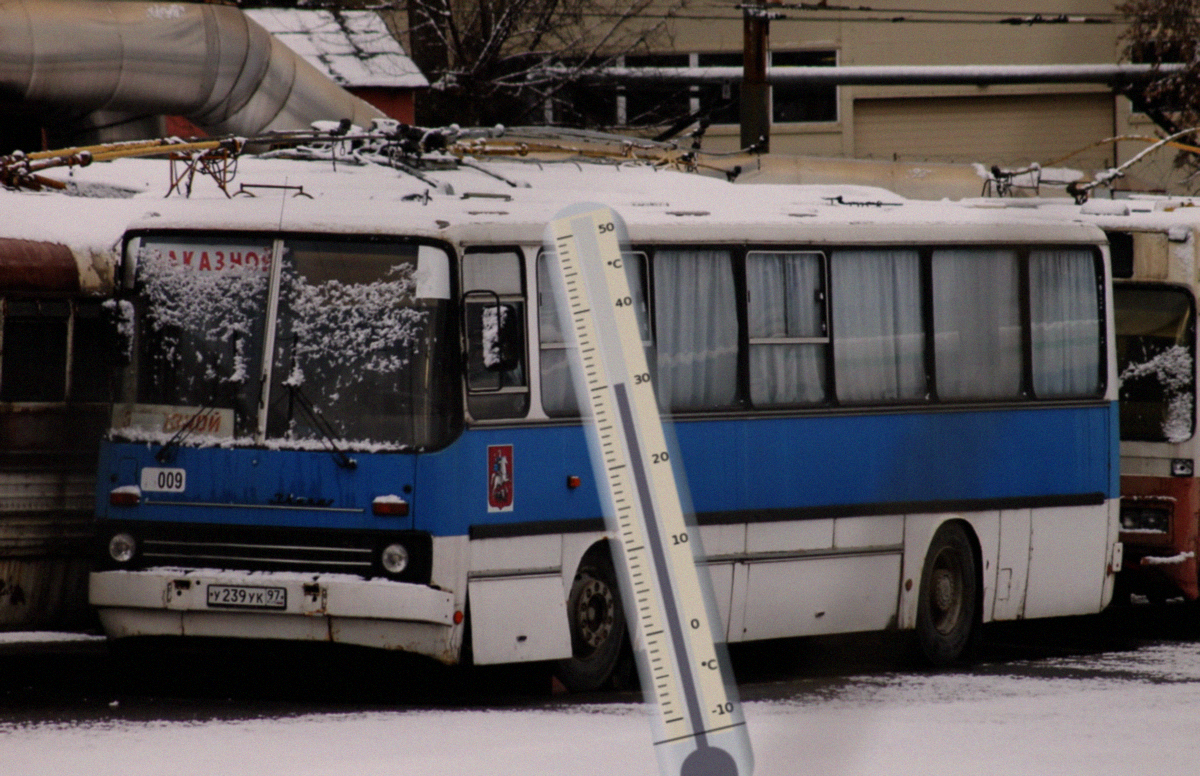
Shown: 30 °C
